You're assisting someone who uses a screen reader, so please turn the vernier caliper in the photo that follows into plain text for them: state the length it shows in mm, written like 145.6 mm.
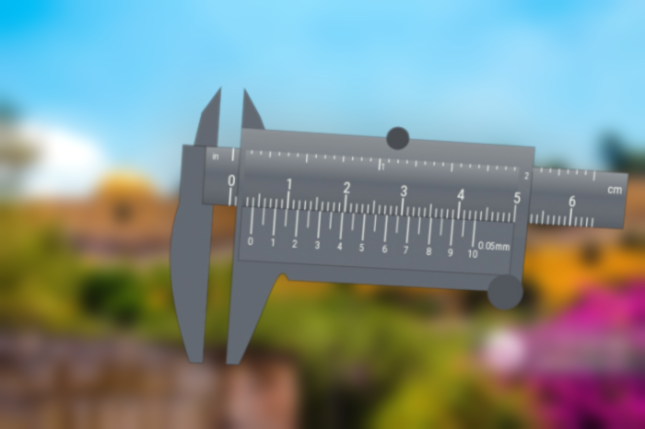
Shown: 4.0 mm
